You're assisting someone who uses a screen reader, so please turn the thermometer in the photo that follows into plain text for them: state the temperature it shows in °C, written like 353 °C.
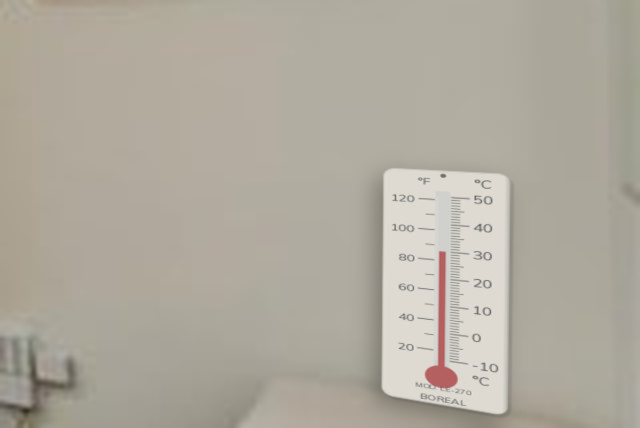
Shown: 30 °C
